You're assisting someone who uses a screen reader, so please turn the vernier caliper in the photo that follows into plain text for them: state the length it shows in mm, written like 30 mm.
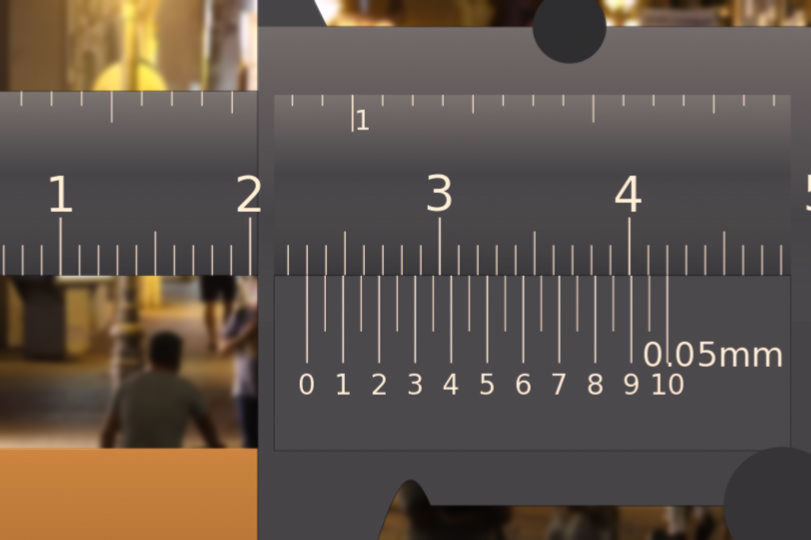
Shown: 23.0 mm
